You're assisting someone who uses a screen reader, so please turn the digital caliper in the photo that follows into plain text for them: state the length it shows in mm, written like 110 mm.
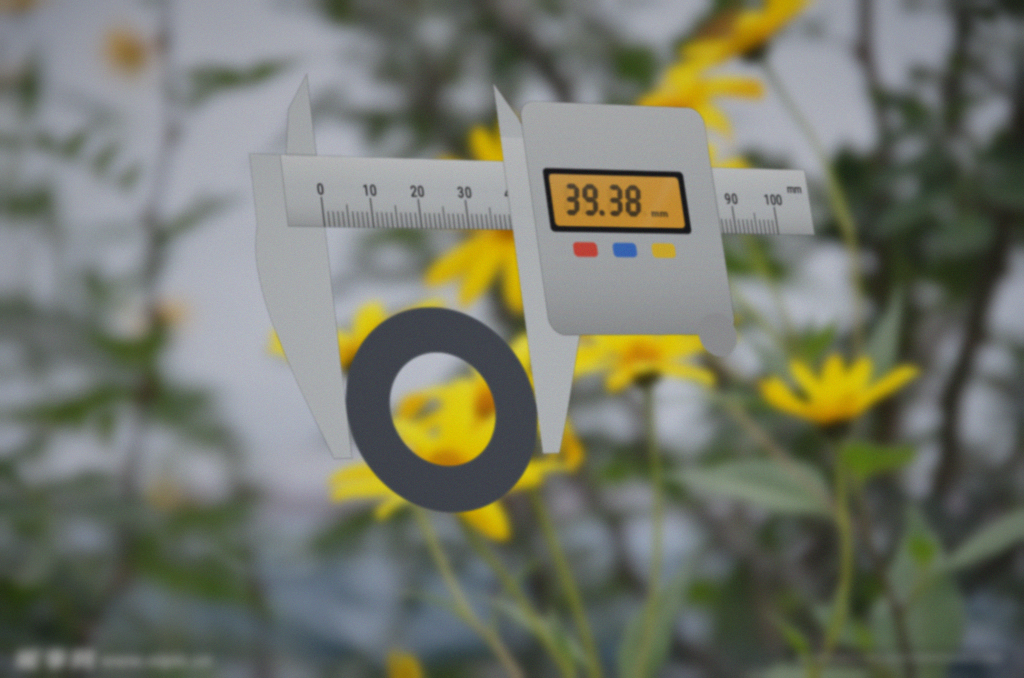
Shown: 39.38 mm
